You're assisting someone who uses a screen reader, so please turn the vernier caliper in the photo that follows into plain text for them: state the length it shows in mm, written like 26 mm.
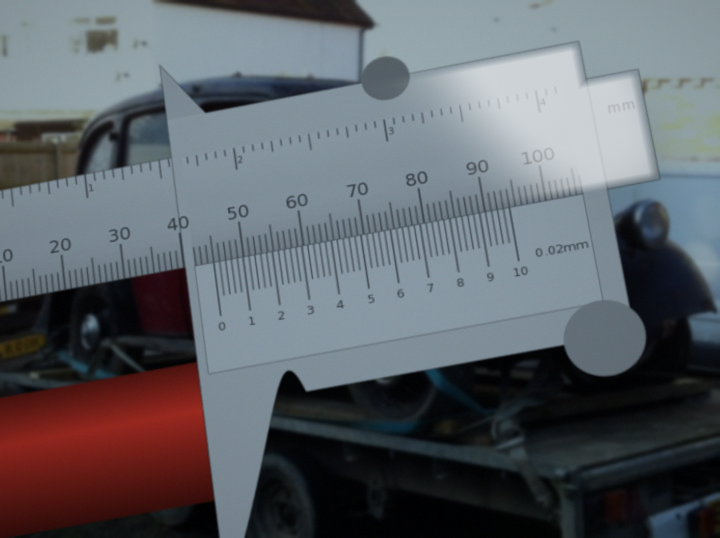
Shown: 45.0 mm
